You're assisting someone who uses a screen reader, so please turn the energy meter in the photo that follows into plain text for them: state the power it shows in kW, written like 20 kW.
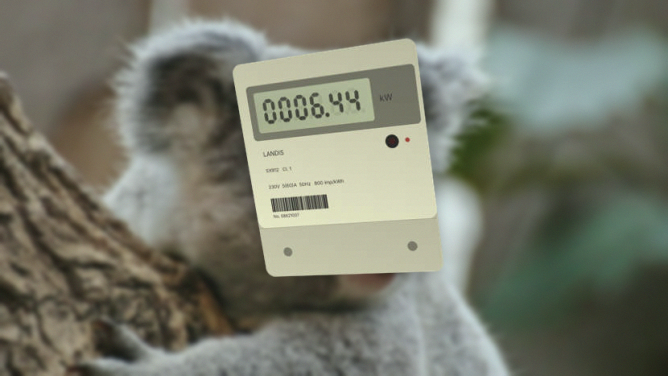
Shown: 6.44 kW
